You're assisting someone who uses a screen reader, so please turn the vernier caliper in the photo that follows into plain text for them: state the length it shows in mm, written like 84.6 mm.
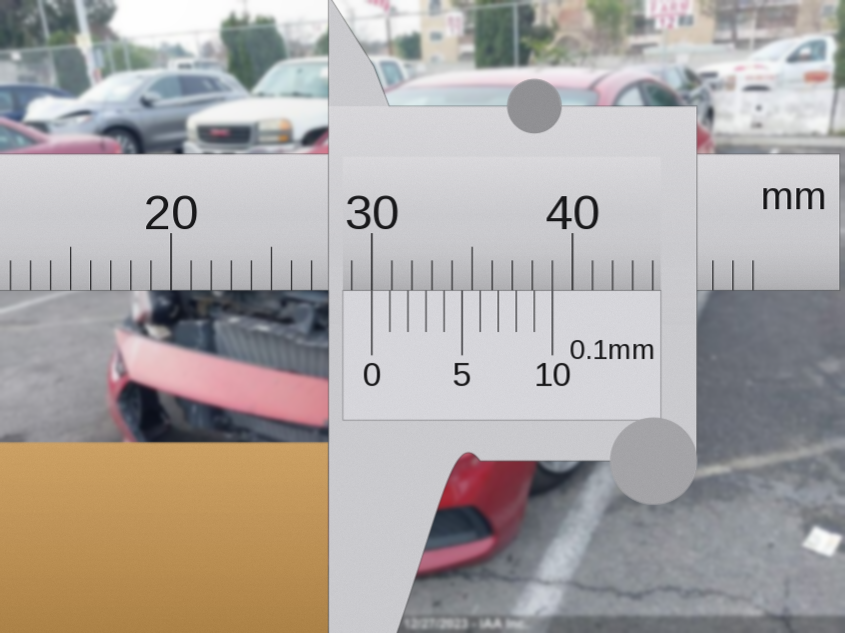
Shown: 30.0 mm
